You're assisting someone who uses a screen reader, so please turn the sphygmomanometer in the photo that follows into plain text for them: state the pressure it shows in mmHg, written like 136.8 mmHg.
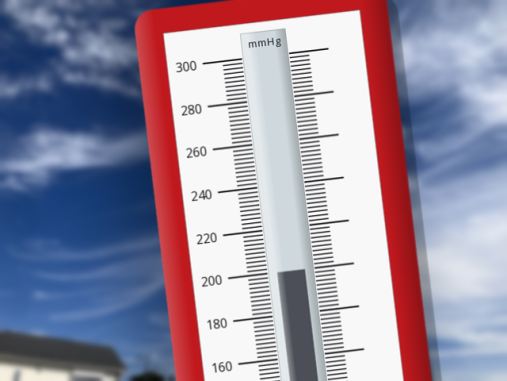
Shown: 200 mmHg
